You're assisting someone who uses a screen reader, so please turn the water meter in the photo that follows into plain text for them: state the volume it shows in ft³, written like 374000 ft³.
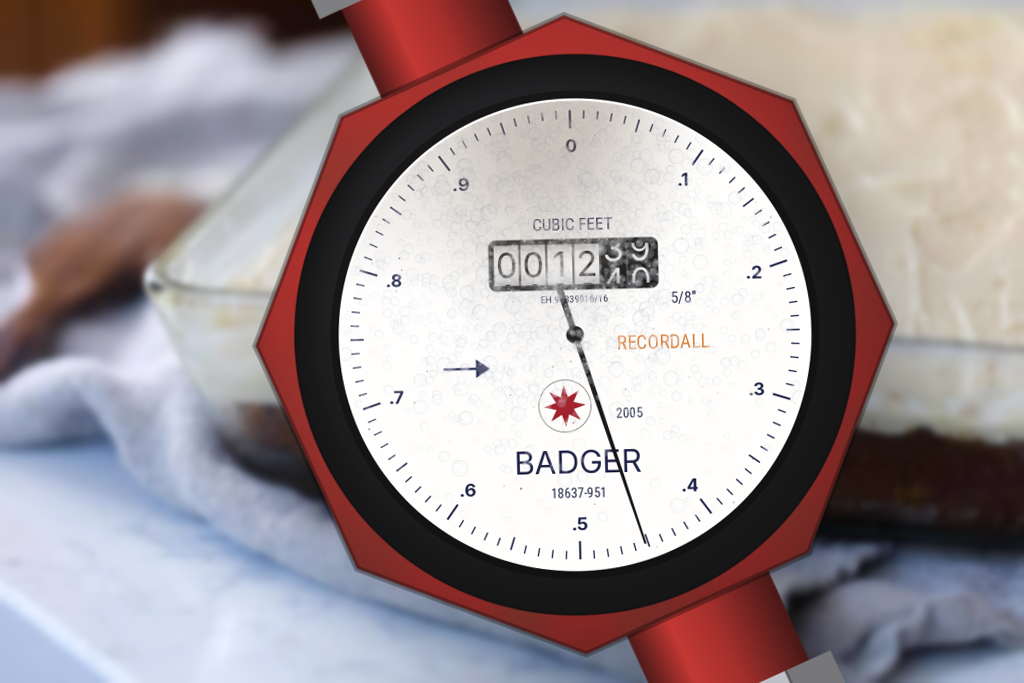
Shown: 1239.45 ft³
